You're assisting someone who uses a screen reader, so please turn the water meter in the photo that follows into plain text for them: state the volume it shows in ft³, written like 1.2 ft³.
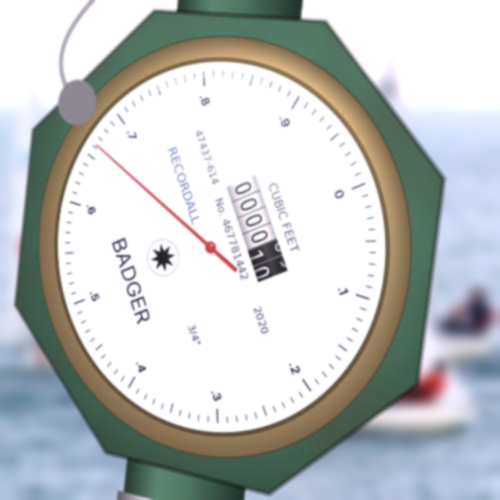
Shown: 9.66 ft³
